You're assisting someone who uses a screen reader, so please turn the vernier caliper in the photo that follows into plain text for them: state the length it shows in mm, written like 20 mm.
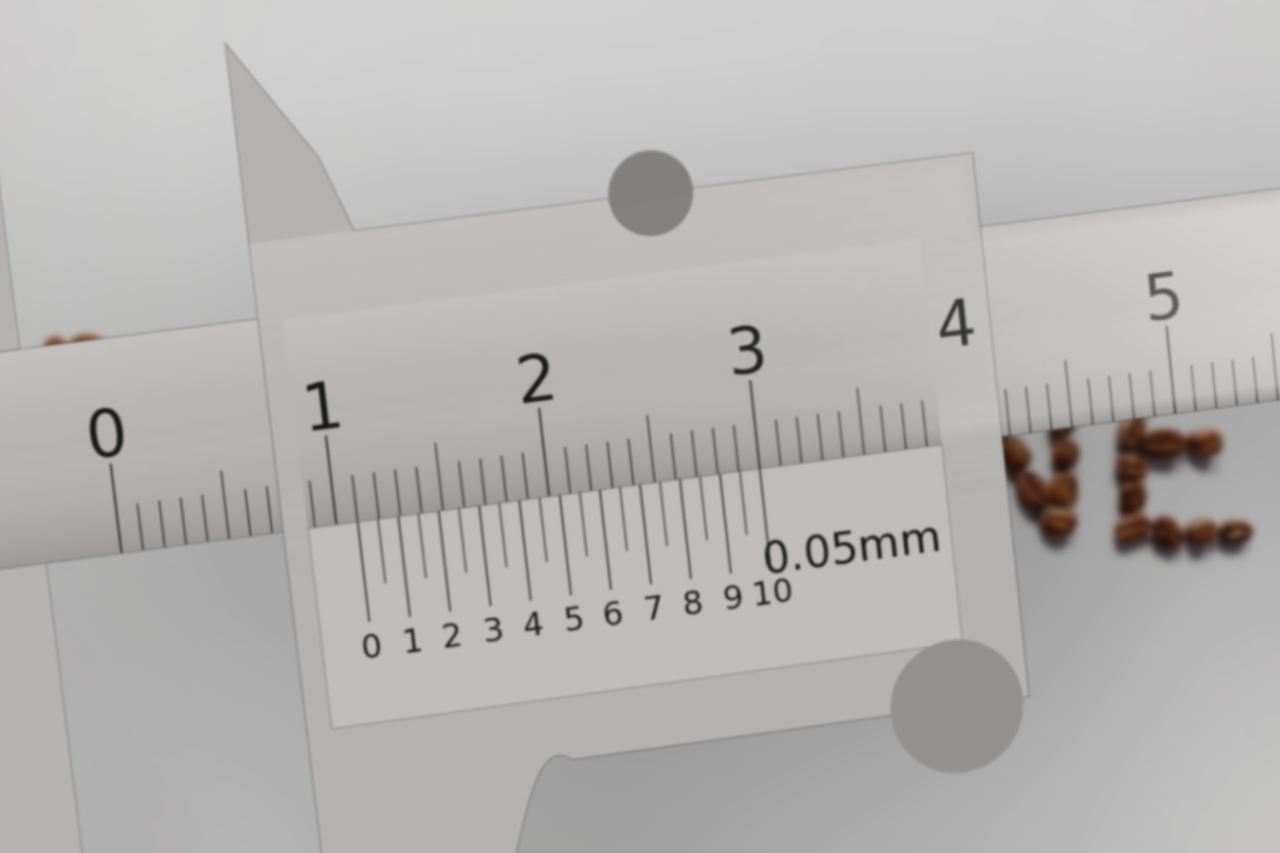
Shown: 11.0 mm
